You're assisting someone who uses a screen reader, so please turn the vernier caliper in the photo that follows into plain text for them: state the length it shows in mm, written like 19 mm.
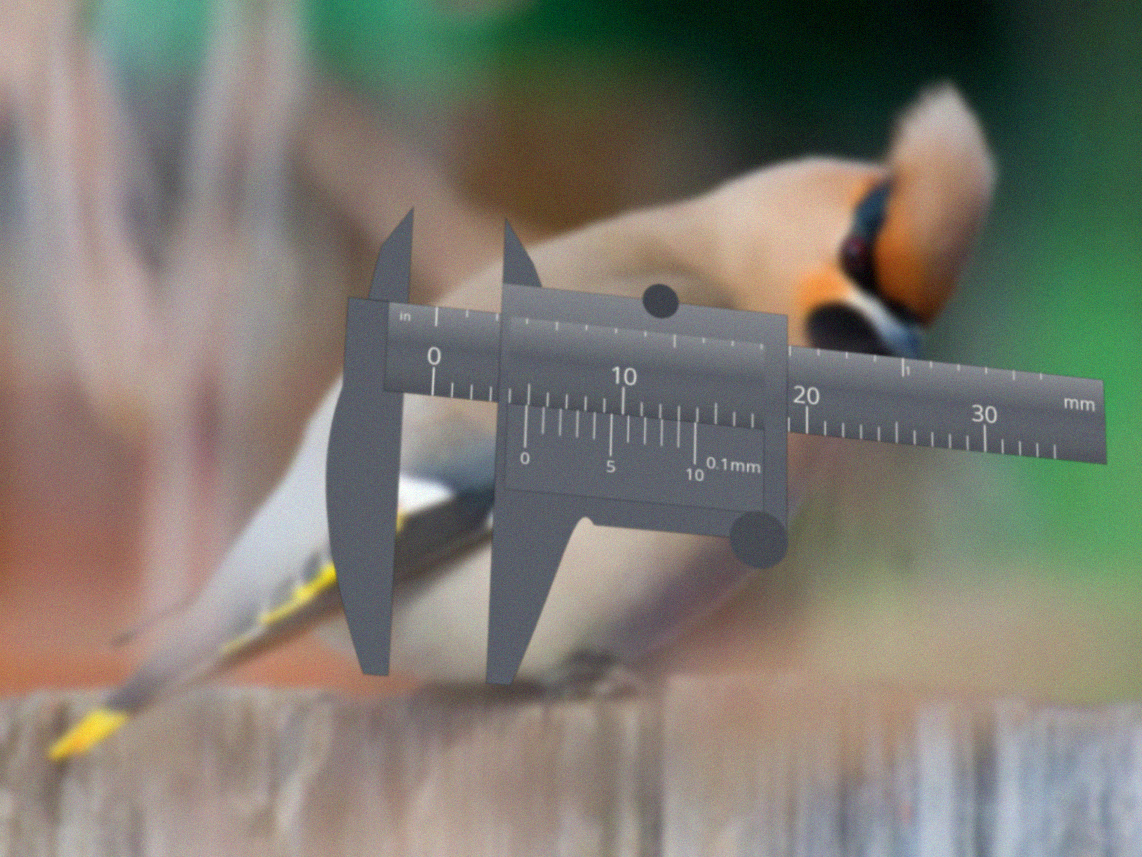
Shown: 4.9 mm
